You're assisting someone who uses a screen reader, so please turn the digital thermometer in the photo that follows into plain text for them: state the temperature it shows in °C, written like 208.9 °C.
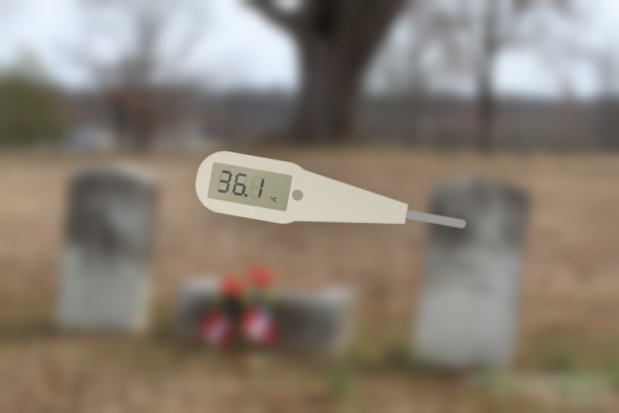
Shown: 36.1 °C
